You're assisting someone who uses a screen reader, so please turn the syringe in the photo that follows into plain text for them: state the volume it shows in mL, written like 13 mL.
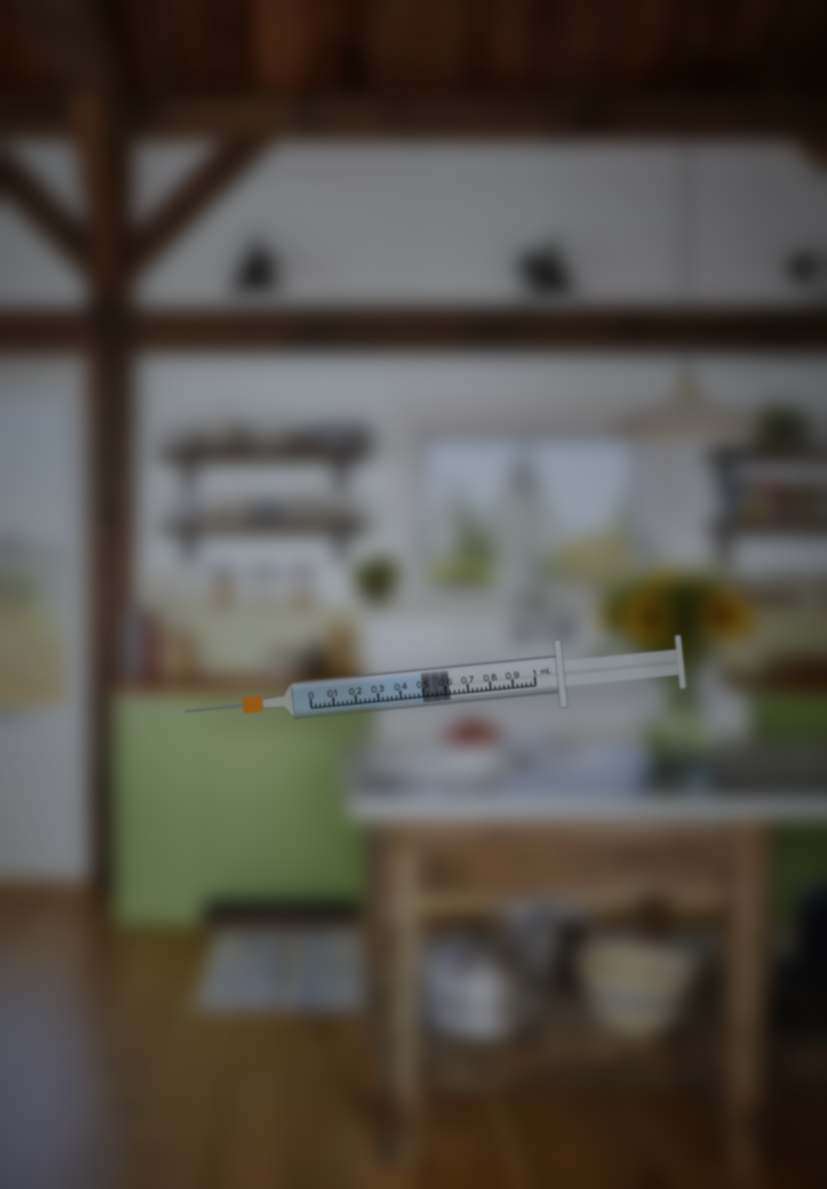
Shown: 0.5 mL
